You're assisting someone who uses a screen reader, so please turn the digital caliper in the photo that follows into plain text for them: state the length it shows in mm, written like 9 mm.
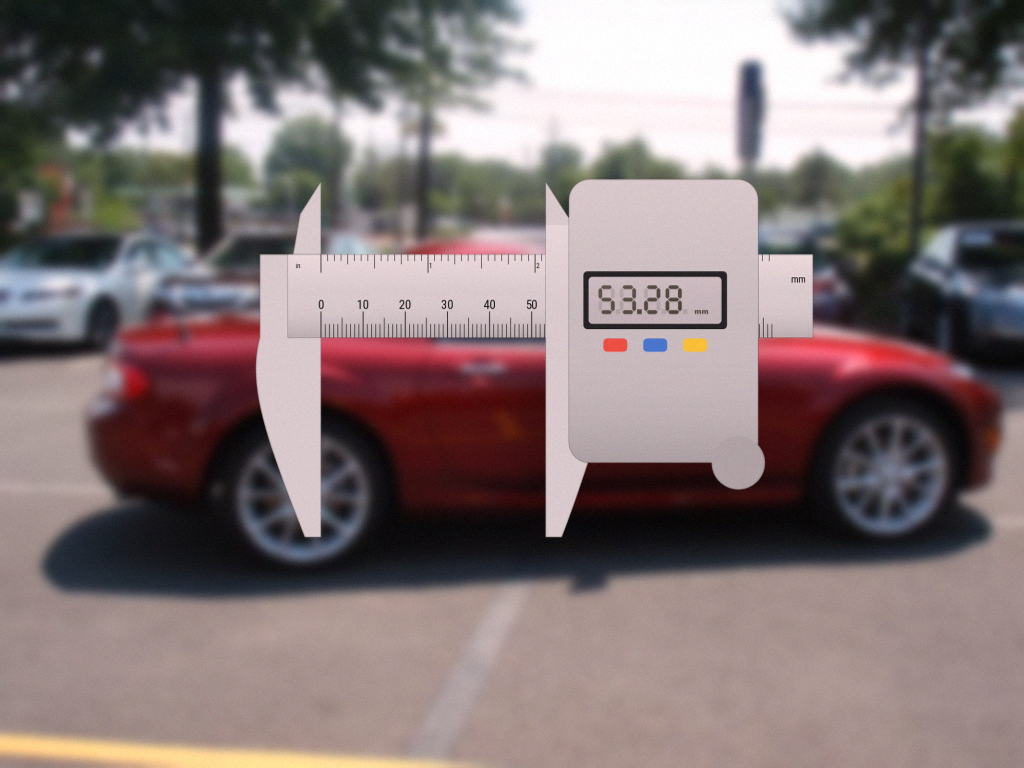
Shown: 53.28 mm
